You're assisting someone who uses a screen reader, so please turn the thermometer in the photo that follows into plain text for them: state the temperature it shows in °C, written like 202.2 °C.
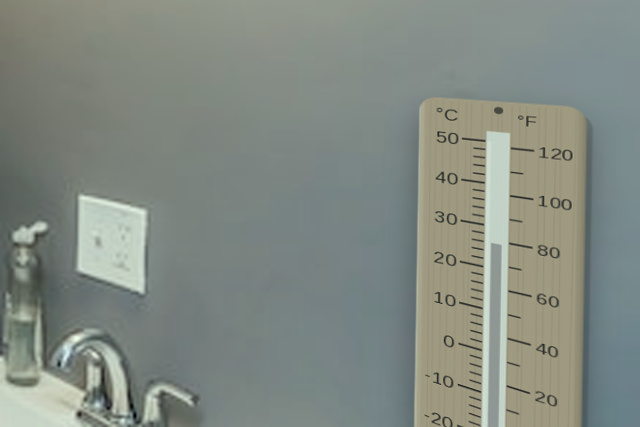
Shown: 26 °C
